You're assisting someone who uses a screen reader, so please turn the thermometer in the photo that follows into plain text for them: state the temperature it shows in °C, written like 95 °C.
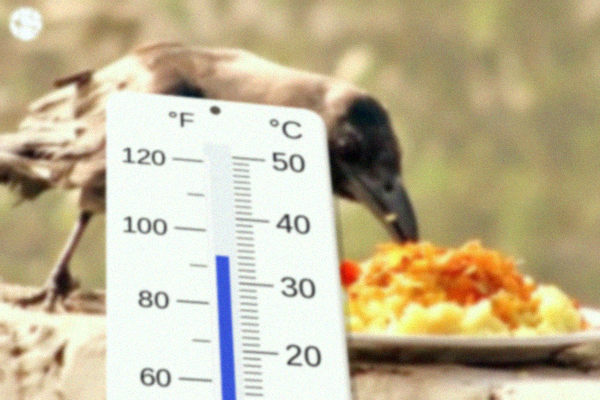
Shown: 34 °C
